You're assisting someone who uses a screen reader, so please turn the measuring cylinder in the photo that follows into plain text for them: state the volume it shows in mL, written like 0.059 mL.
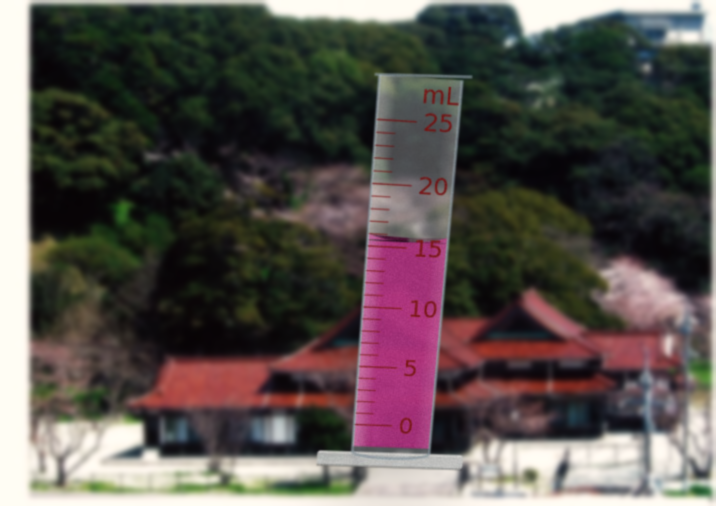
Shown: 15.5 mL
